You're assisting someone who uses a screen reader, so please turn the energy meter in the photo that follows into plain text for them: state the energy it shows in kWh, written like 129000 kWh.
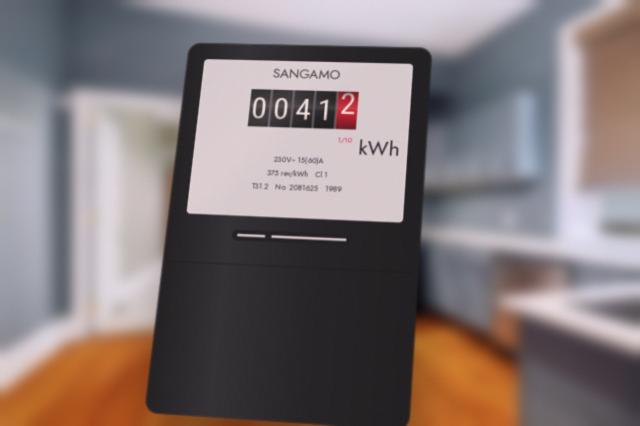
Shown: 41.2 kWh
